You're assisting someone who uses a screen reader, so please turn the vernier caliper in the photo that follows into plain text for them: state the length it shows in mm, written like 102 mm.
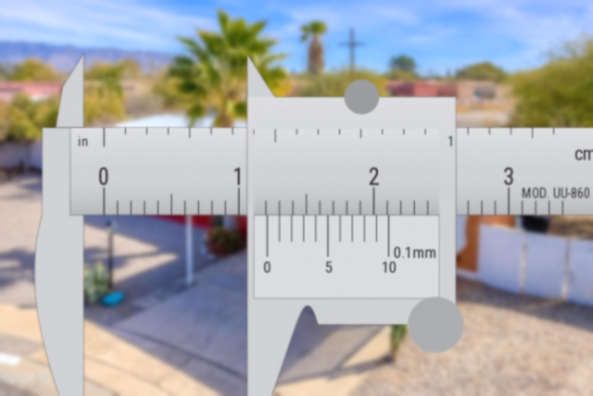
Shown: 12.1 mm
